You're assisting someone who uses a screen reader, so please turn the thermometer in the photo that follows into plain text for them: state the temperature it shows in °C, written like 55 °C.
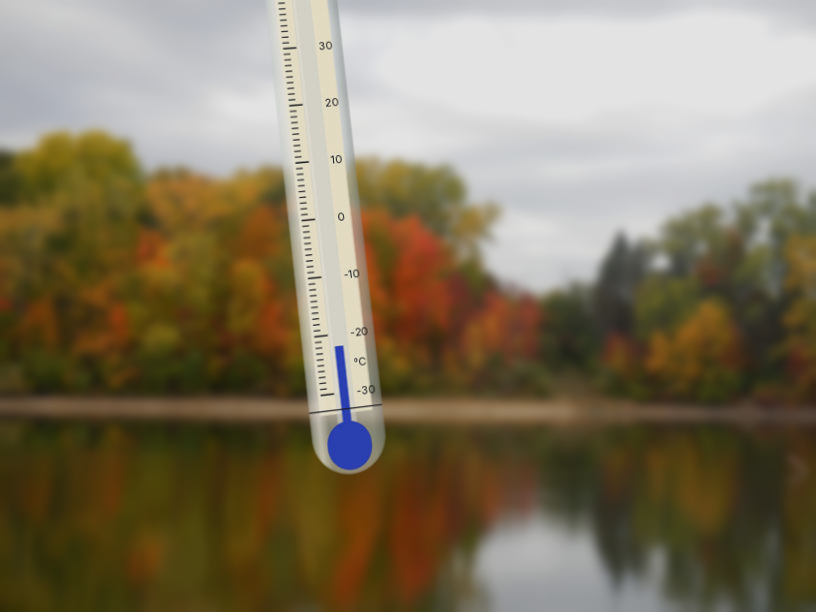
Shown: -22 °C
